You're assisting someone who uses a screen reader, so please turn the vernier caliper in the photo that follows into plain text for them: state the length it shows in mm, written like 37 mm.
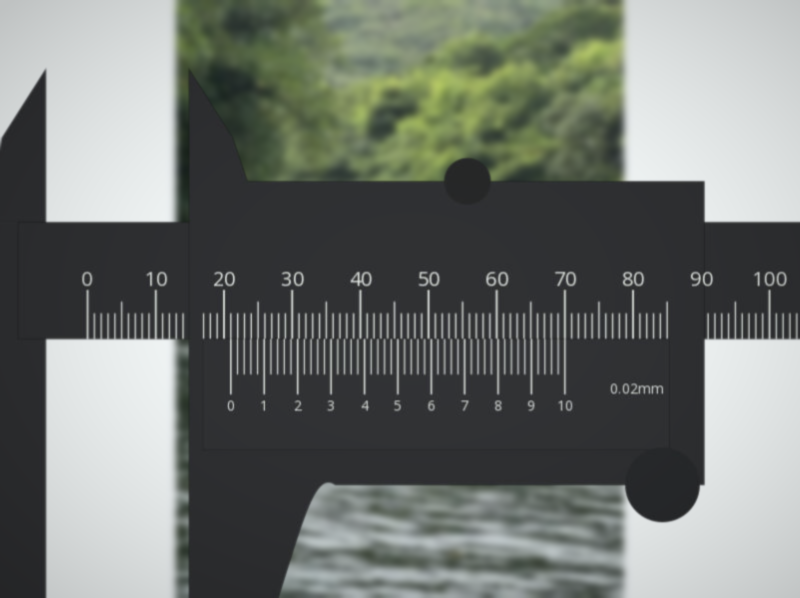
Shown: 21.0 mm
